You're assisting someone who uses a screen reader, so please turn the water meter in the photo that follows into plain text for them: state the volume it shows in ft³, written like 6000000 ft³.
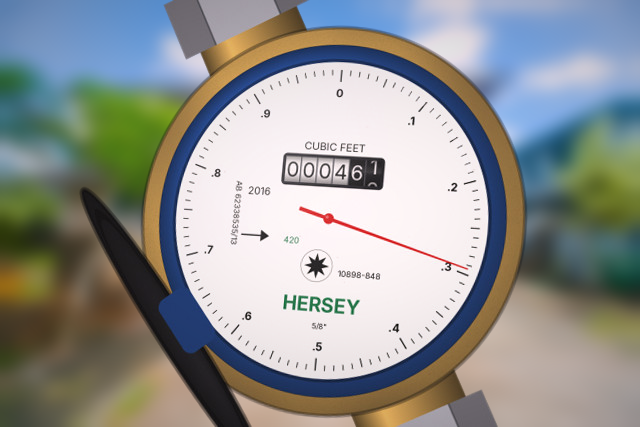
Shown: 461.29 ft³
